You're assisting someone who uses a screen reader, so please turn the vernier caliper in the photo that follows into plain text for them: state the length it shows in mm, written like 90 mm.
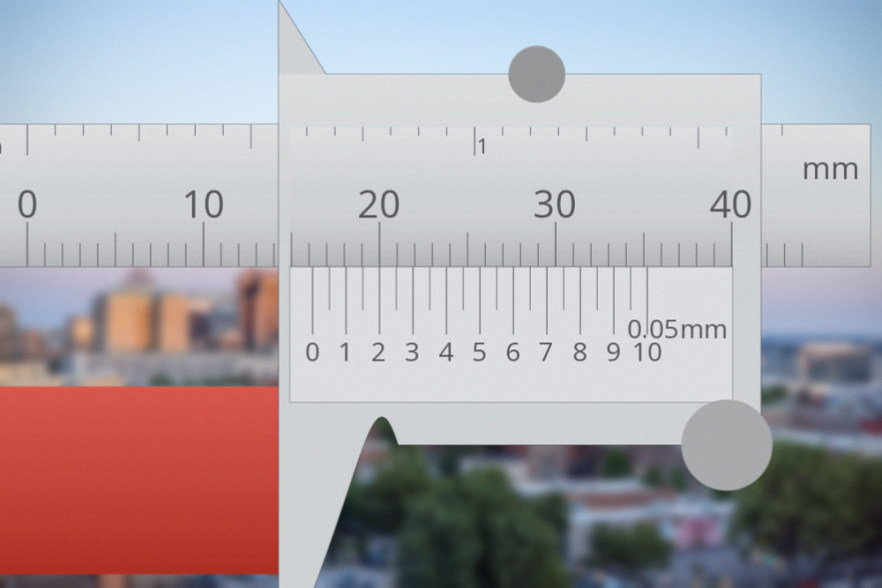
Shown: 16.2 mm
